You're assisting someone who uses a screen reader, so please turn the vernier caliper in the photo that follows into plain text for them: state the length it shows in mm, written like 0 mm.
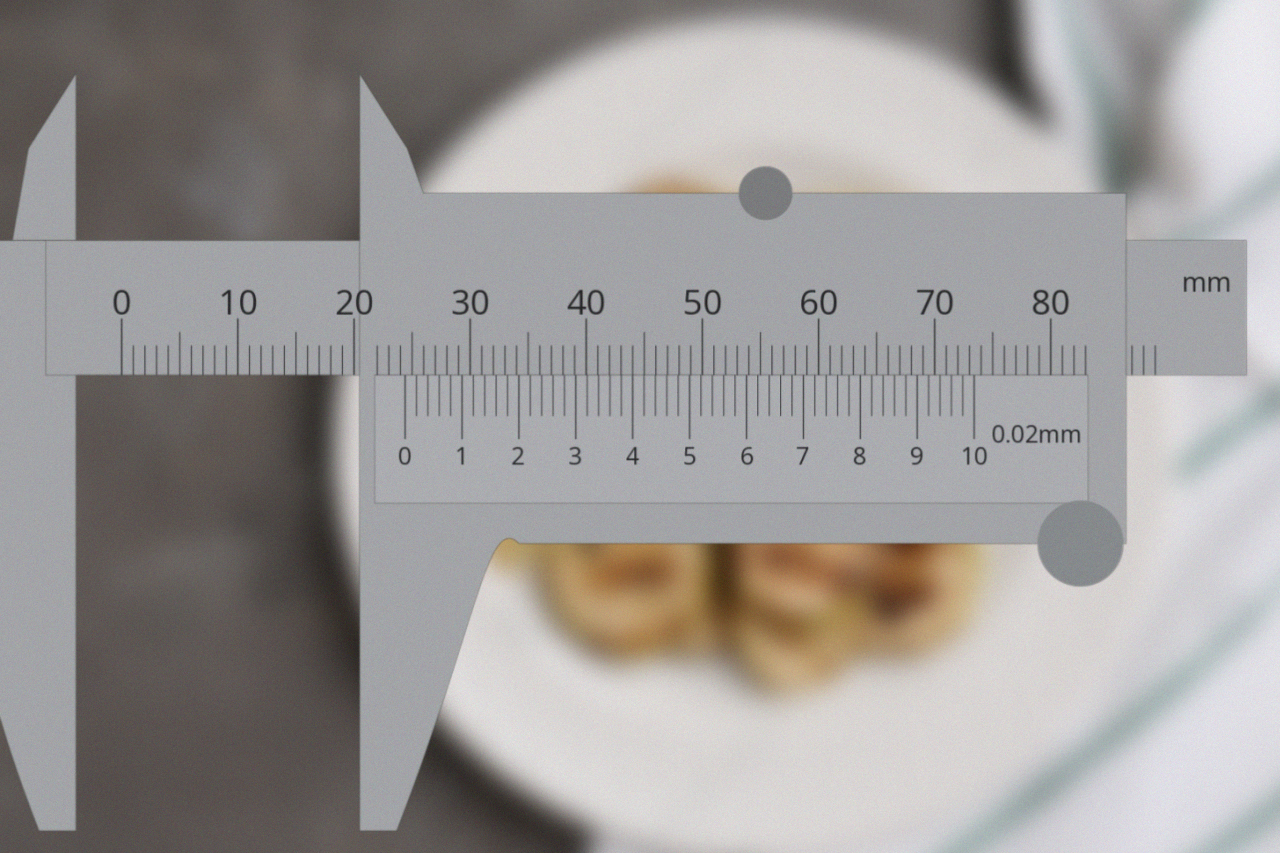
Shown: 24.4 mm
